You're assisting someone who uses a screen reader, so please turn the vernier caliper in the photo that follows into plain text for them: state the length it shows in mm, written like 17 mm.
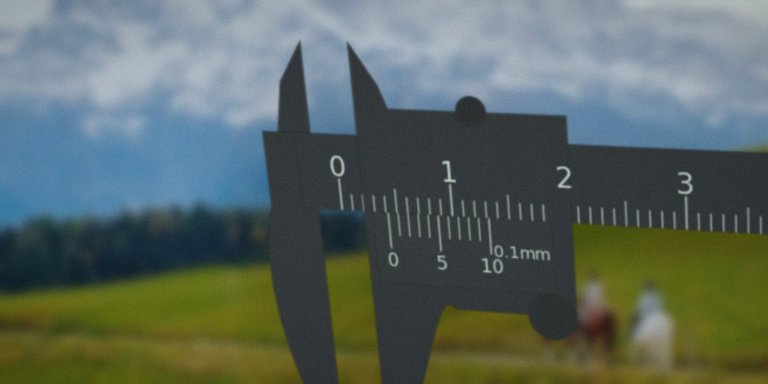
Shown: 4.2 mm
